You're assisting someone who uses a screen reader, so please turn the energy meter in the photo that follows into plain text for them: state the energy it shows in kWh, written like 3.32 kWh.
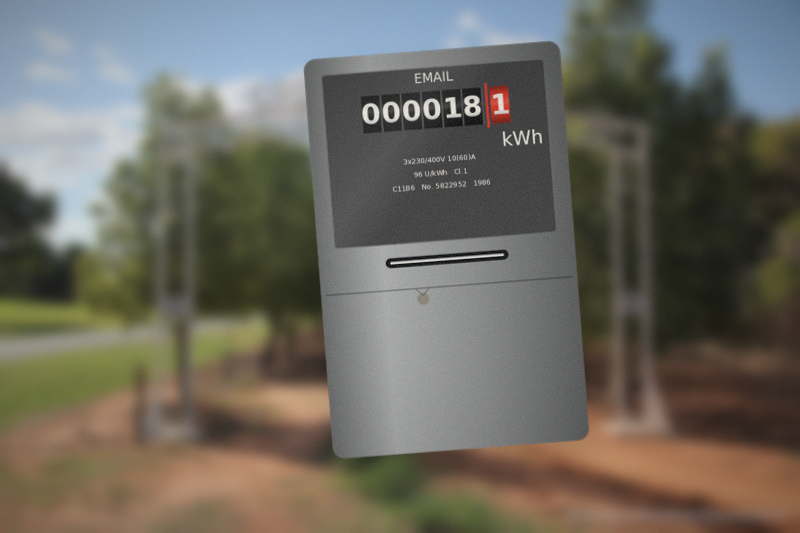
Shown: 18.1 kWh
